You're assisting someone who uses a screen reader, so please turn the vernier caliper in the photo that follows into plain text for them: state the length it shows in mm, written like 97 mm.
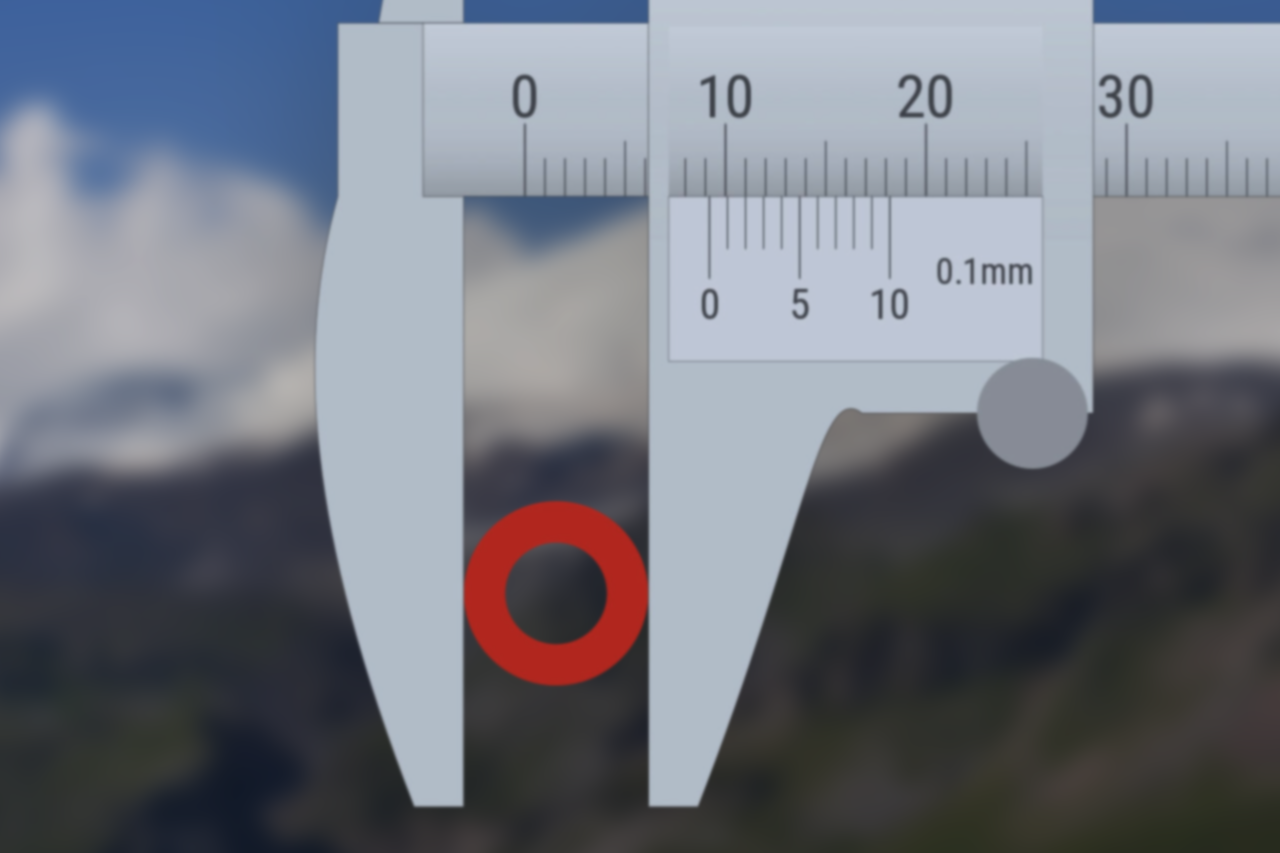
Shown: 9.2 mm
